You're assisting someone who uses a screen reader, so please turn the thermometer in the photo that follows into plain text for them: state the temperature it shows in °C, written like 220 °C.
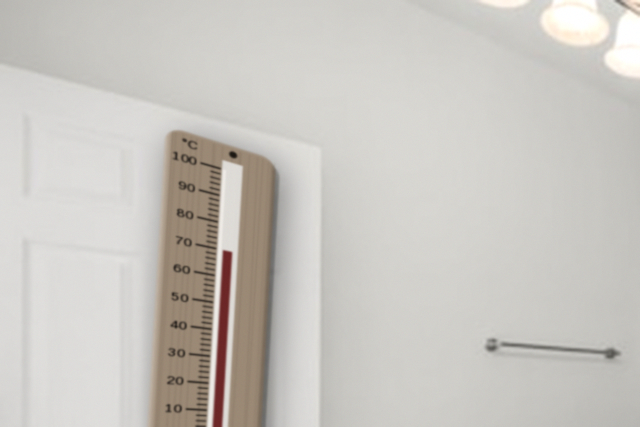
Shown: 70 °C
